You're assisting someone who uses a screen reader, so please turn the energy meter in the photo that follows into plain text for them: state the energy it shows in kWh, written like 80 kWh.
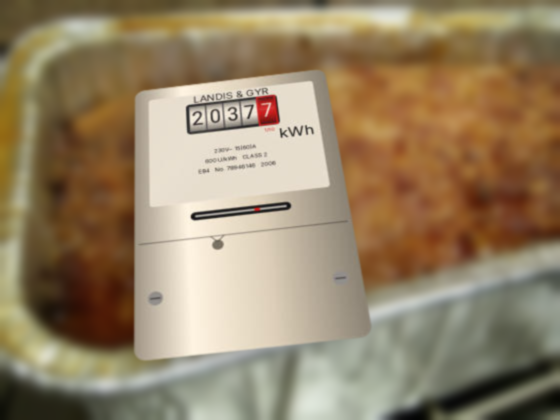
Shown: 2037.7 kWh
